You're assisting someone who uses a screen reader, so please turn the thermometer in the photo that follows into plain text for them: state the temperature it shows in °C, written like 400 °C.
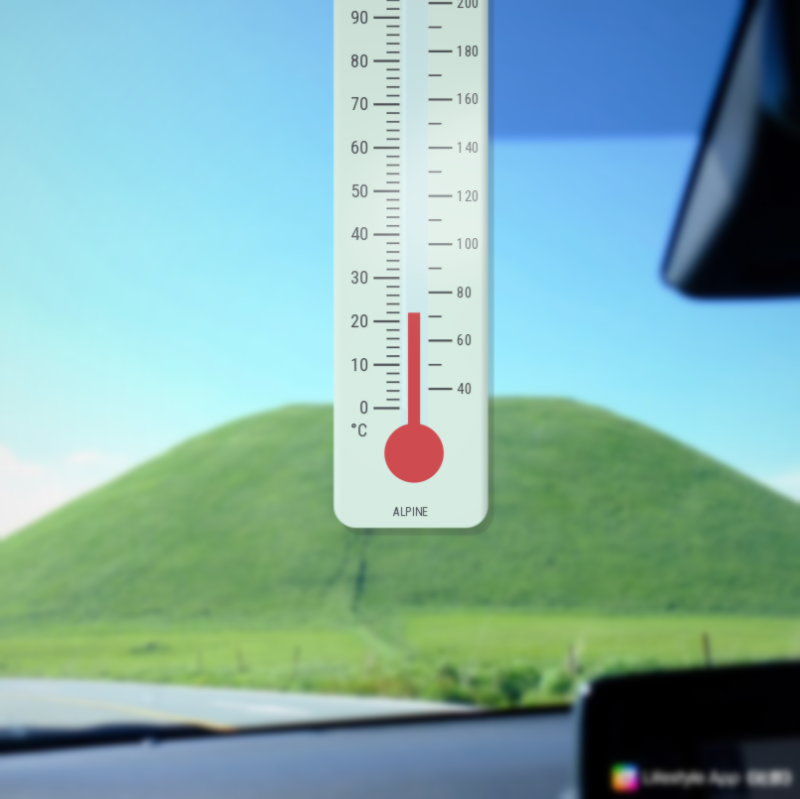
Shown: 22 °C
